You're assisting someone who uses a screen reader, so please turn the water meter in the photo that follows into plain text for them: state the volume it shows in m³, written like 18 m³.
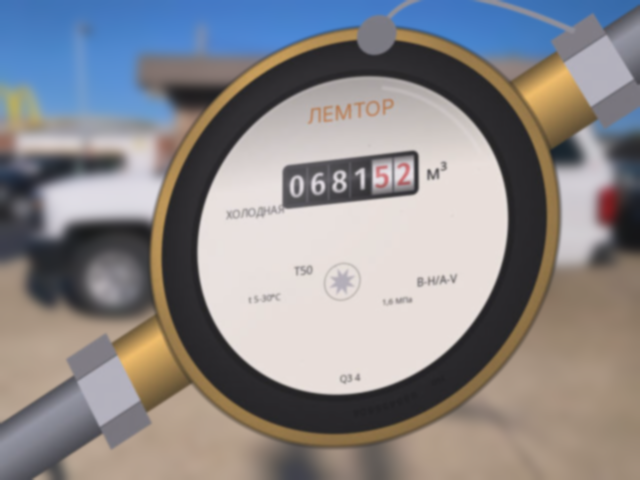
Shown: 681.52 m³
